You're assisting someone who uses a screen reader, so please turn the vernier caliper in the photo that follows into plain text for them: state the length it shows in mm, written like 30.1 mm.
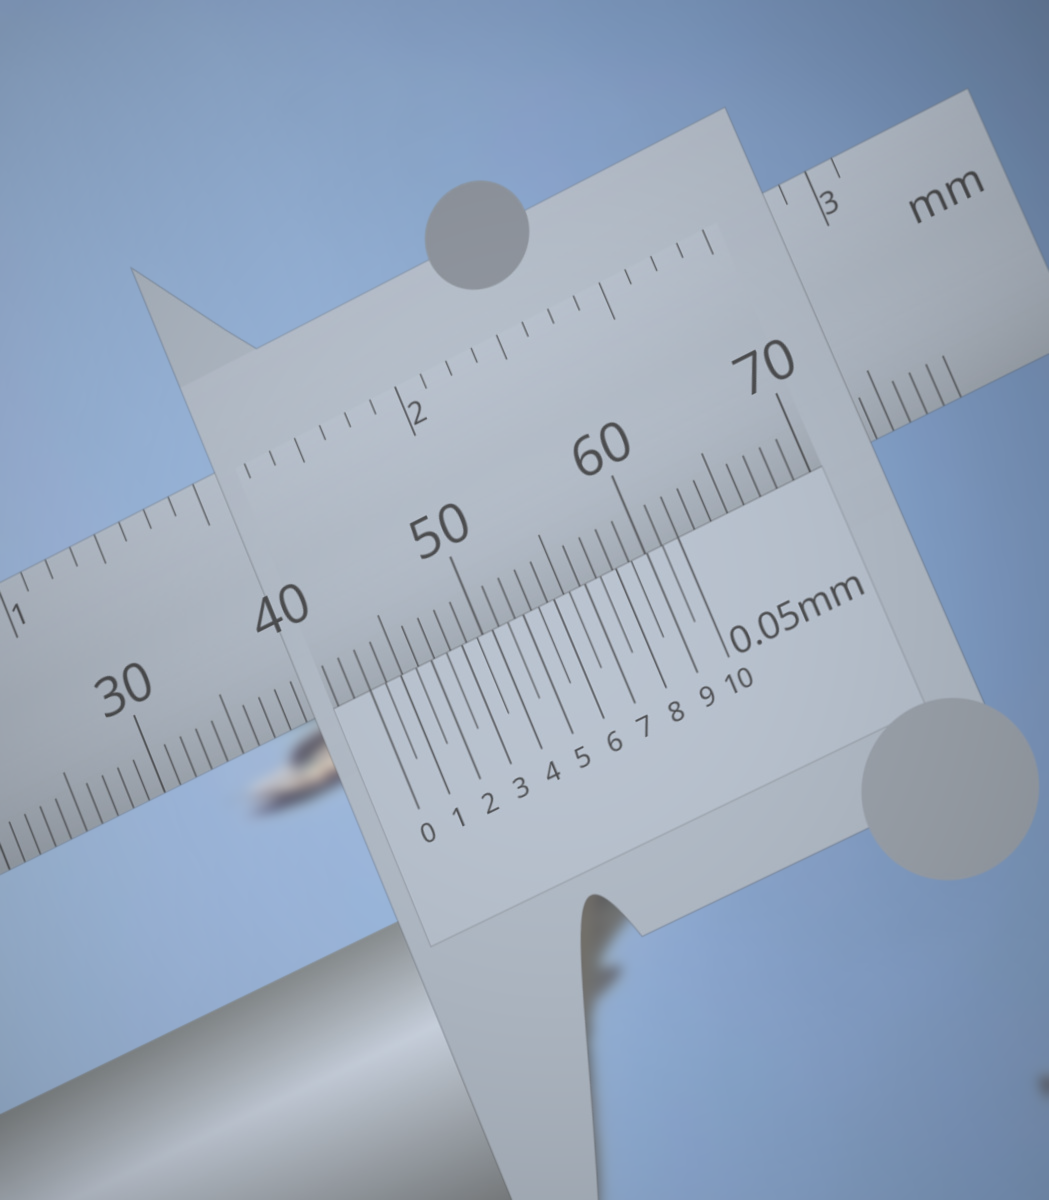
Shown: 43.0 mm
